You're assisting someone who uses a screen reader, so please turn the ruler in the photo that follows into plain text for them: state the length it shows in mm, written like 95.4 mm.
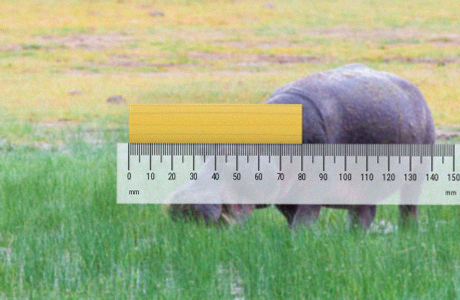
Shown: 80 mm
